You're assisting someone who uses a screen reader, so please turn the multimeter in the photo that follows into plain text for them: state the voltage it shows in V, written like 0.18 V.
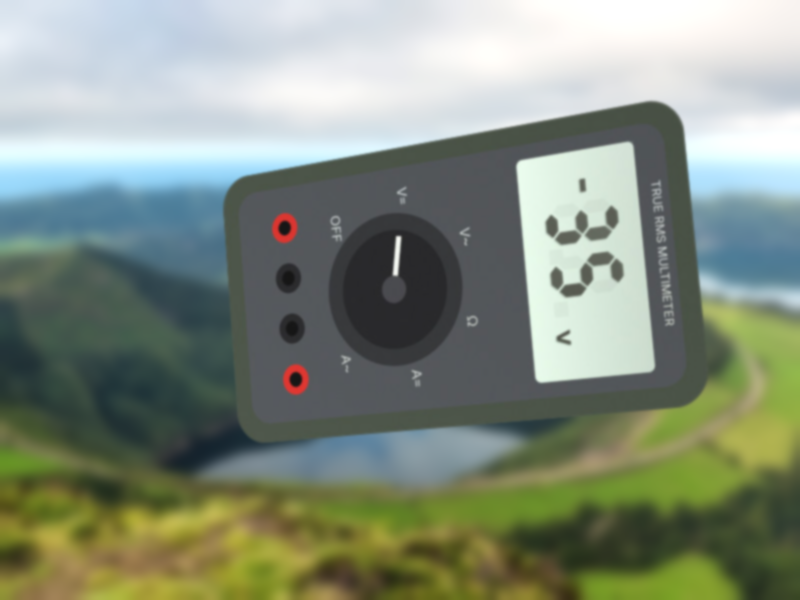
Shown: -35 V
